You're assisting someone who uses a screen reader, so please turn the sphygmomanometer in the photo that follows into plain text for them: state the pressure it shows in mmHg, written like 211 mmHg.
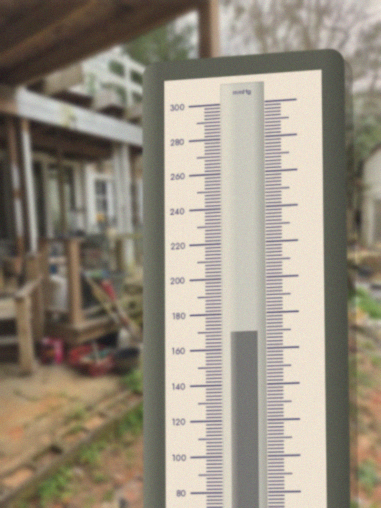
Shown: 170 mmHg
